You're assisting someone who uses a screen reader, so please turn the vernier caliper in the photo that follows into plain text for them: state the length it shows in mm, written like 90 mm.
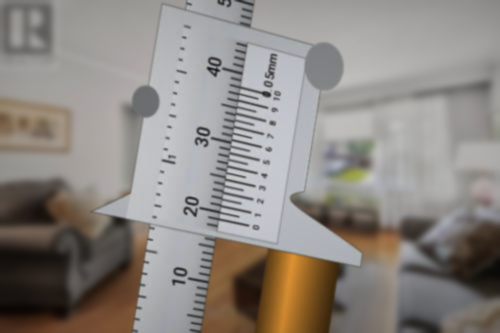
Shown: 19.0 mm
